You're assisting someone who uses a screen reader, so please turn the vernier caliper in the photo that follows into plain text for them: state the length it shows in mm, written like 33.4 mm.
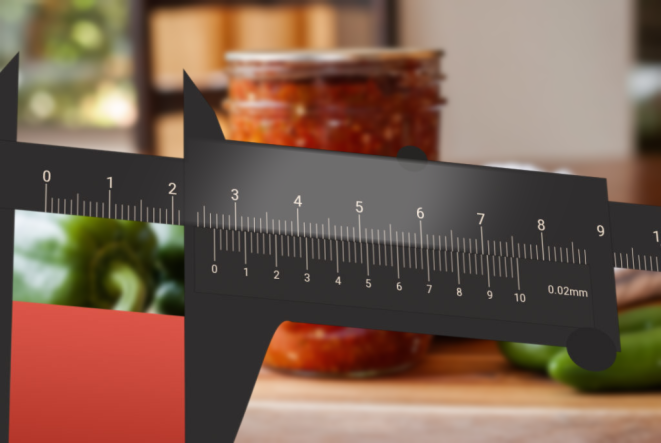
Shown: 26.6 mm
